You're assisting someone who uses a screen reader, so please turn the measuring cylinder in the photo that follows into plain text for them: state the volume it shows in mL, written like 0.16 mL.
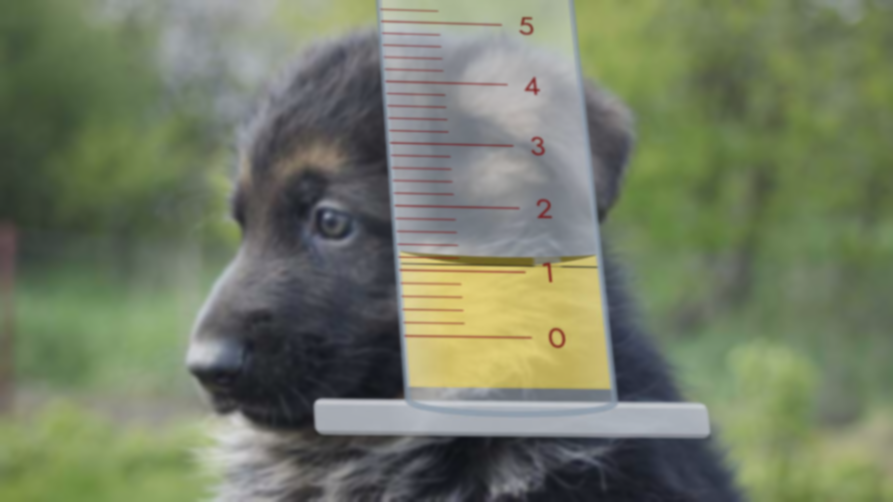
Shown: 1.1 mL
